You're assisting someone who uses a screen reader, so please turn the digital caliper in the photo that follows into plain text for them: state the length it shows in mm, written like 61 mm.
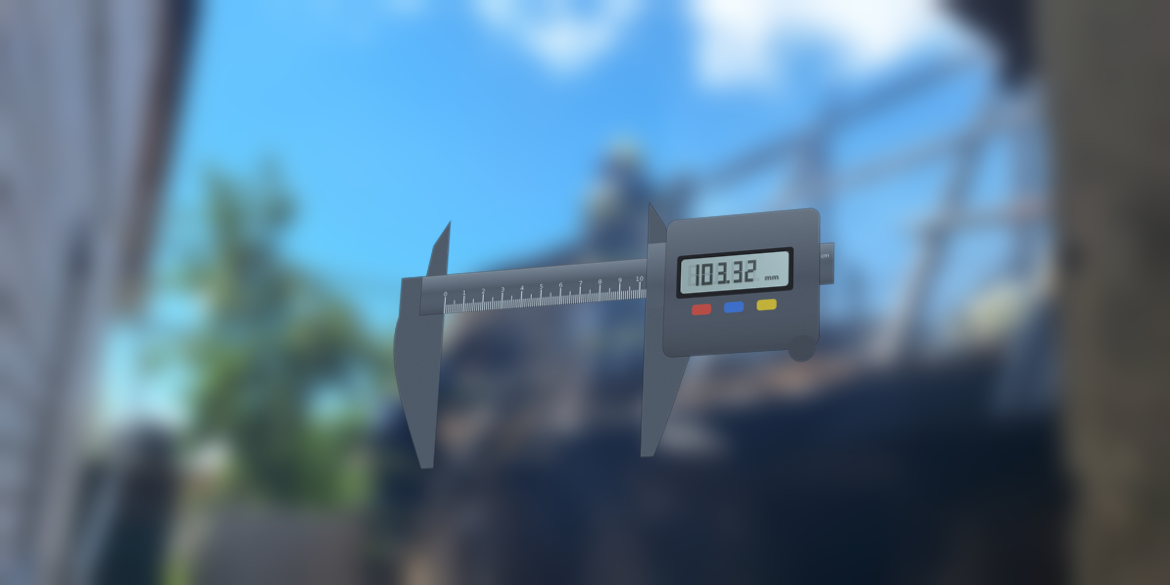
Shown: 103.32 mm
